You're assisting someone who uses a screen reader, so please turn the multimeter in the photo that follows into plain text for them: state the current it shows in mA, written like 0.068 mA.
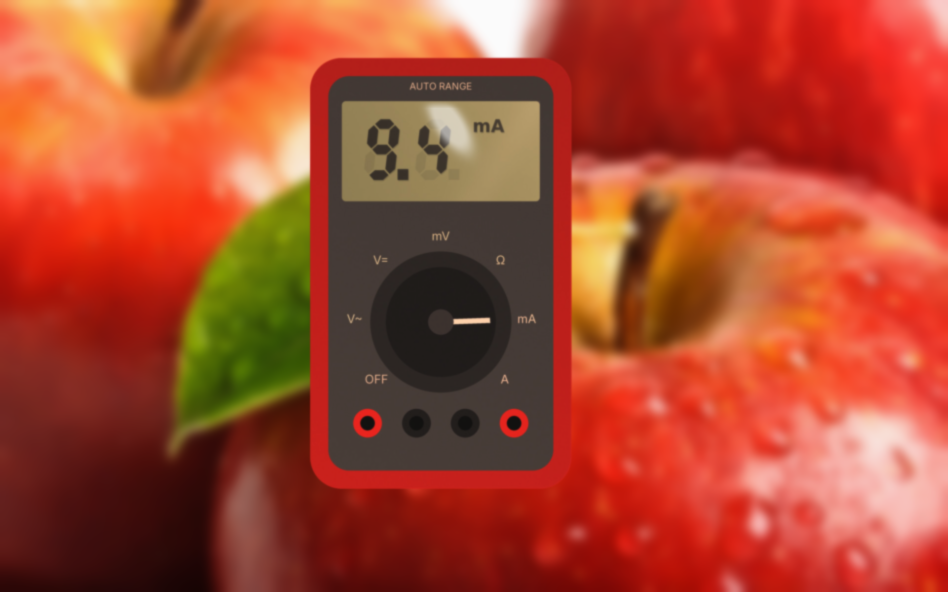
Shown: 9.4 mA
